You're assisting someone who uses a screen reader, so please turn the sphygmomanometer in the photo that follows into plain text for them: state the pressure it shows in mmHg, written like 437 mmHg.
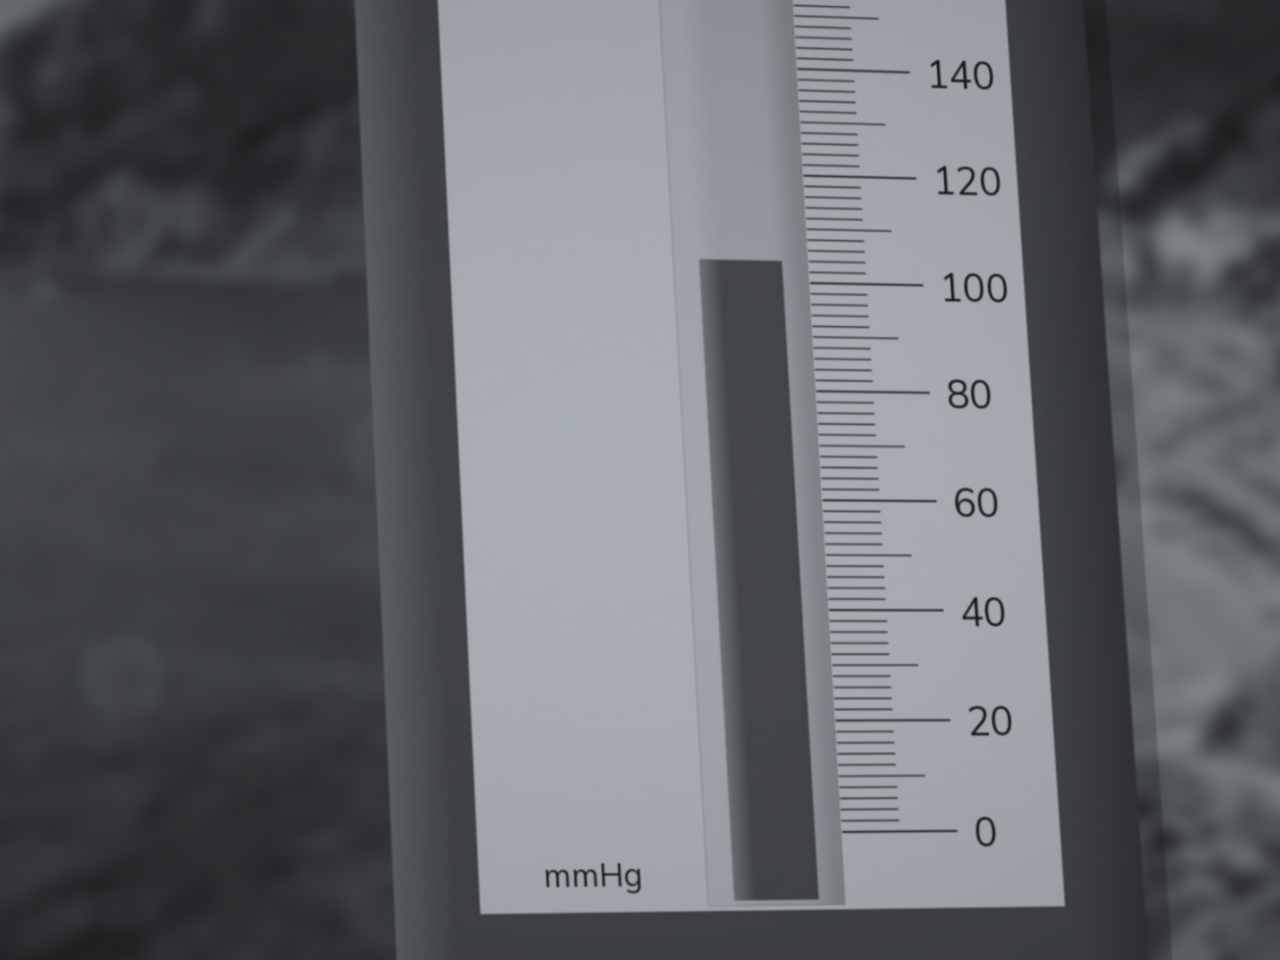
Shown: 104 mmHg
